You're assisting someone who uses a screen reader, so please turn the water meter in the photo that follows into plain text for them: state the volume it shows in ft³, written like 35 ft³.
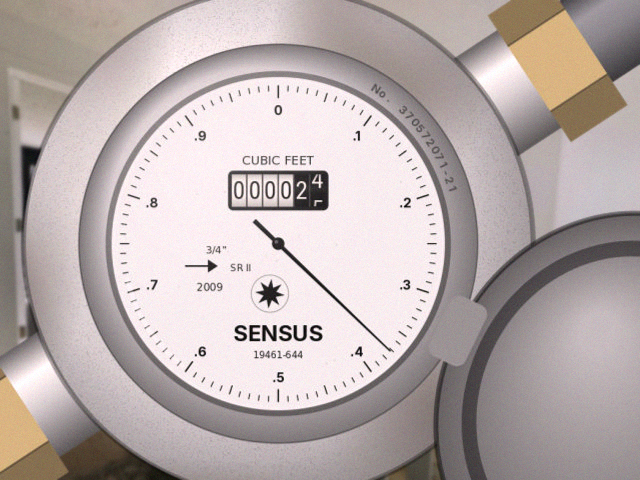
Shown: 24.37 ft³
